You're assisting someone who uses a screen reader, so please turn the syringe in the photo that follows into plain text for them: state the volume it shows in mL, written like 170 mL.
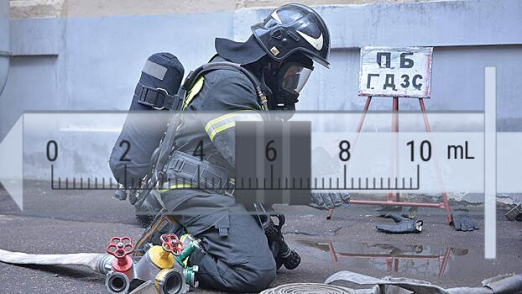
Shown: 5 mL
